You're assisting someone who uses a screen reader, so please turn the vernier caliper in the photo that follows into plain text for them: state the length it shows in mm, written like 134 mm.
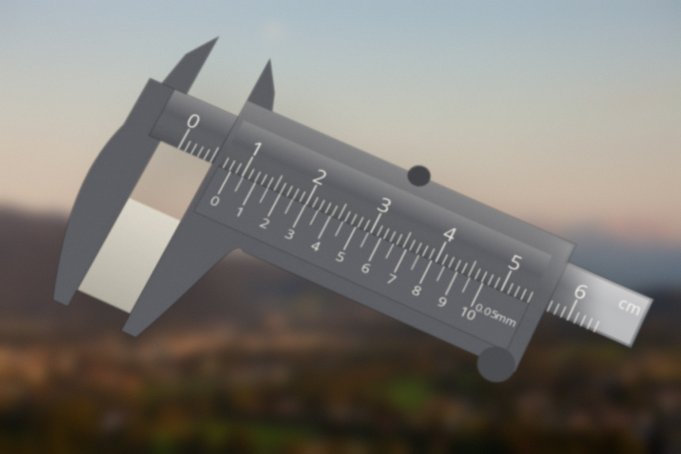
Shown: 8.2 mm
